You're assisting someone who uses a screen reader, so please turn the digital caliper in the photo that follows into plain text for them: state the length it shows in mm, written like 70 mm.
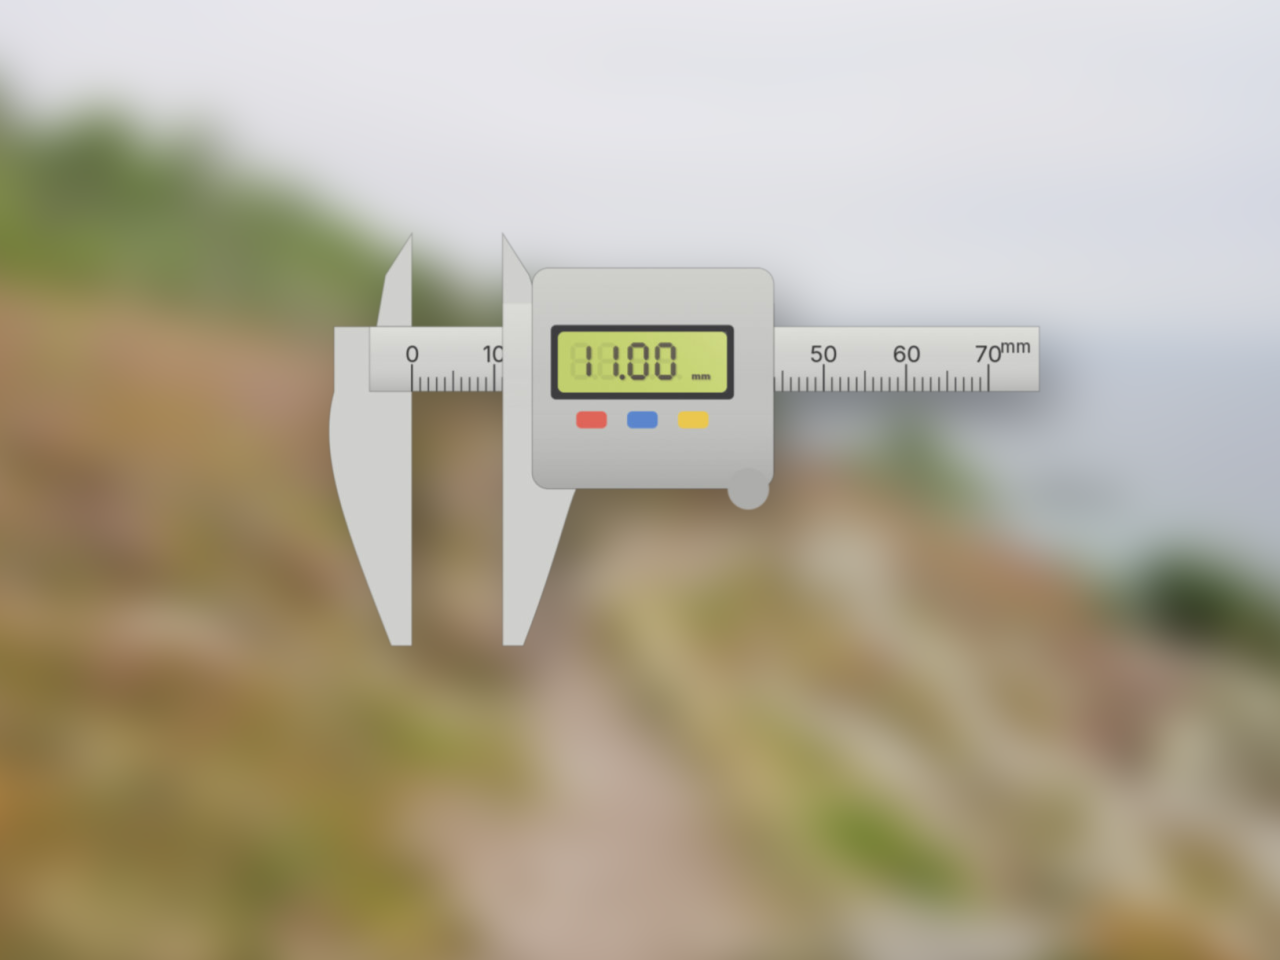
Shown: 11.00 mm
